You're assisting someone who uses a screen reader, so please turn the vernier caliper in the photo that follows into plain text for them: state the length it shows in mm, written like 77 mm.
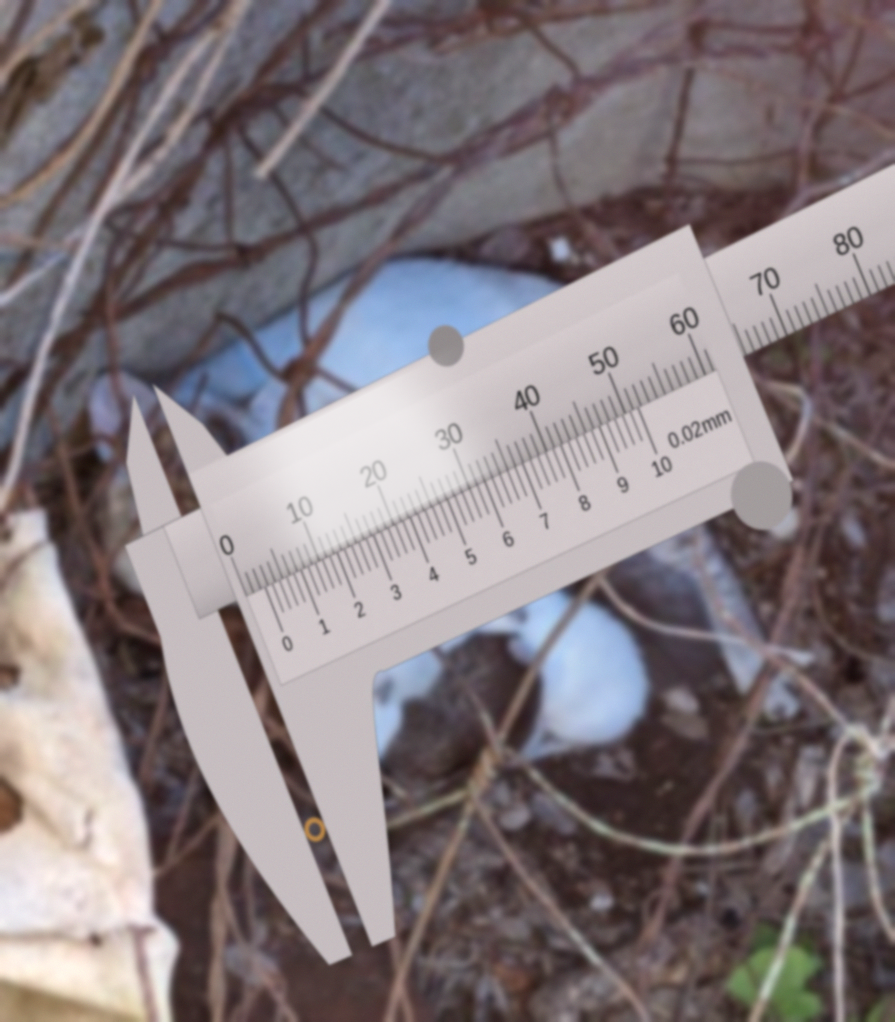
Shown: 2.6 mm
